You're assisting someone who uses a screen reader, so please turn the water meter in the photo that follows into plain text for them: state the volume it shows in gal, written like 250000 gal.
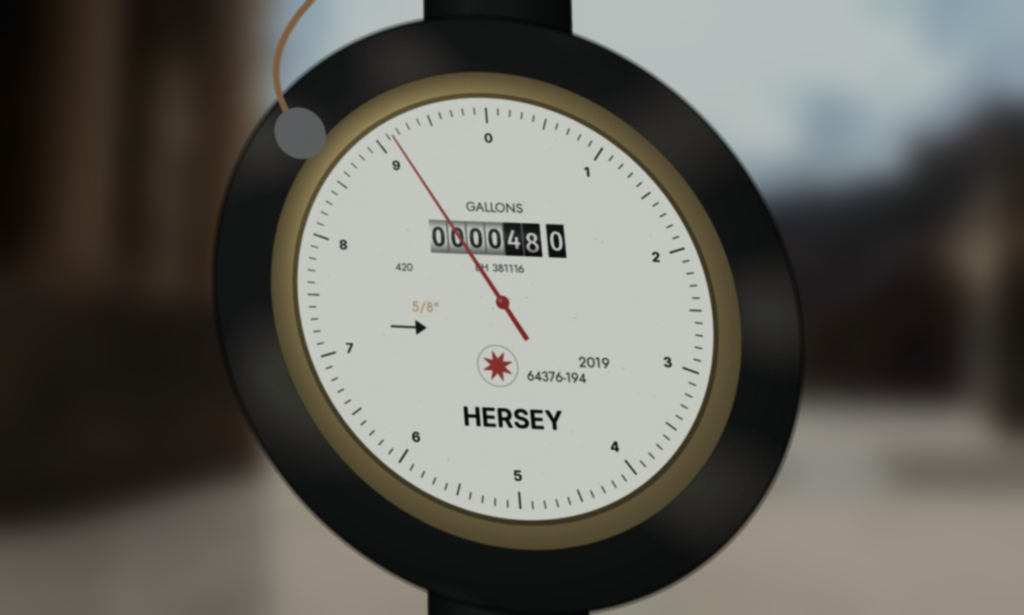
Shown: 479.1 gal
